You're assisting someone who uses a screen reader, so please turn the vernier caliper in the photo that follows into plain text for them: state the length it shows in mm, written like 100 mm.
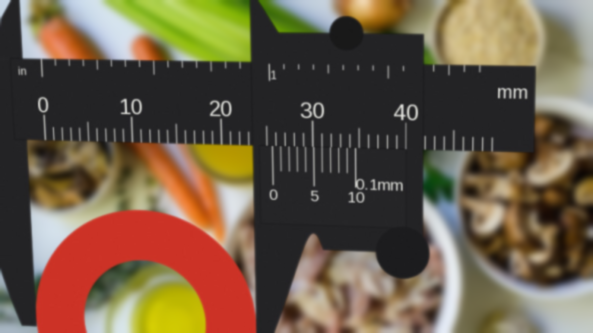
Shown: 25.6 mm
